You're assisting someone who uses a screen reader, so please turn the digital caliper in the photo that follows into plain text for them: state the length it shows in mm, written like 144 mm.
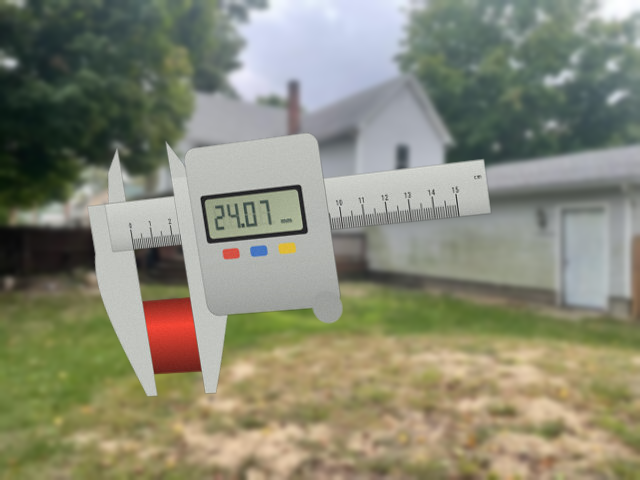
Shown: 24.07 mm
